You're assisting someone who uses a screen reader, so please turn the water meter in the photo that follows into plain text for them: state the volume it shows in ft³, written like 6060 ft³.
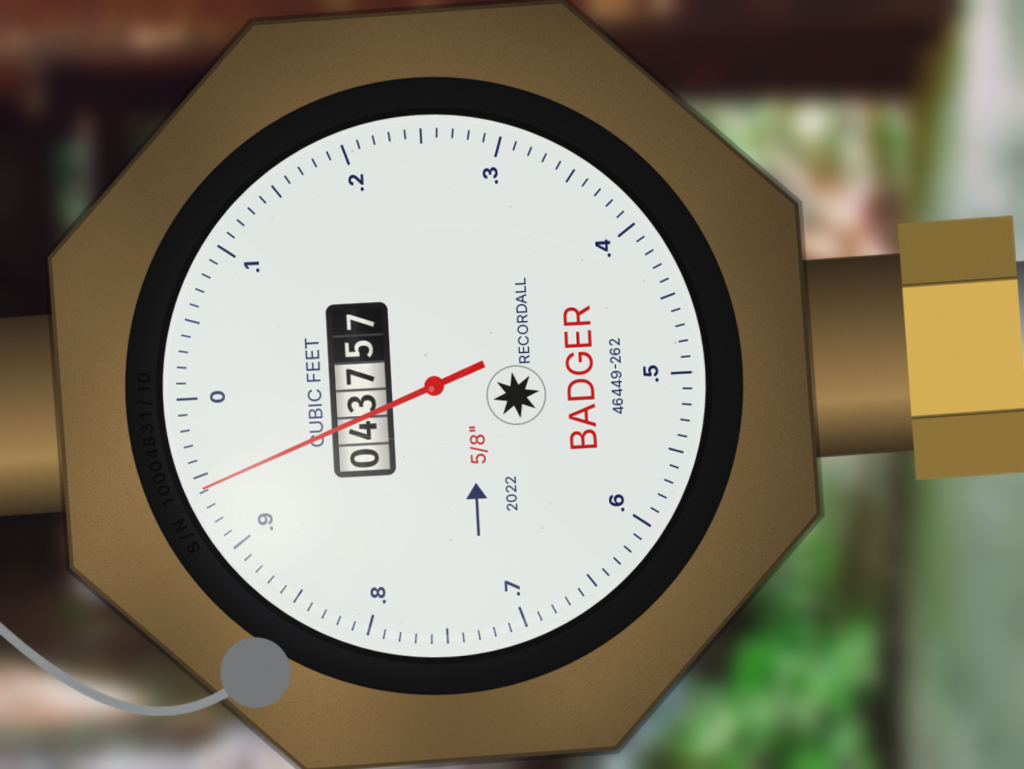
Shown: 43756.94 ft³
